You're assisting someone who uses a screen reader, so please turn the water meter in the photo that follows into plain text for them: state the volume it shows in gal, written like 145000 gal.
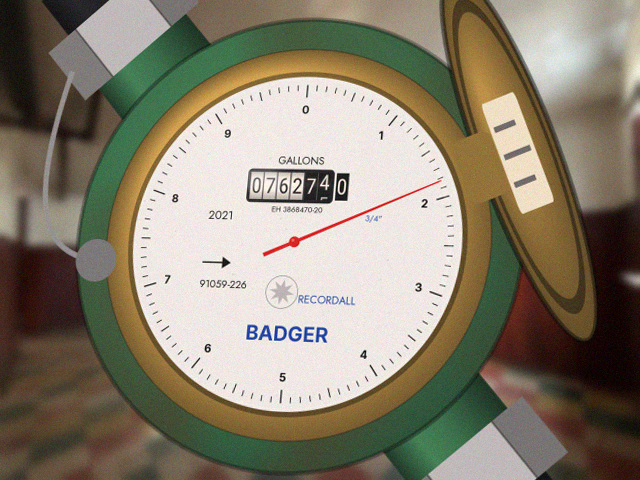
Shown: 762741.8 gal
